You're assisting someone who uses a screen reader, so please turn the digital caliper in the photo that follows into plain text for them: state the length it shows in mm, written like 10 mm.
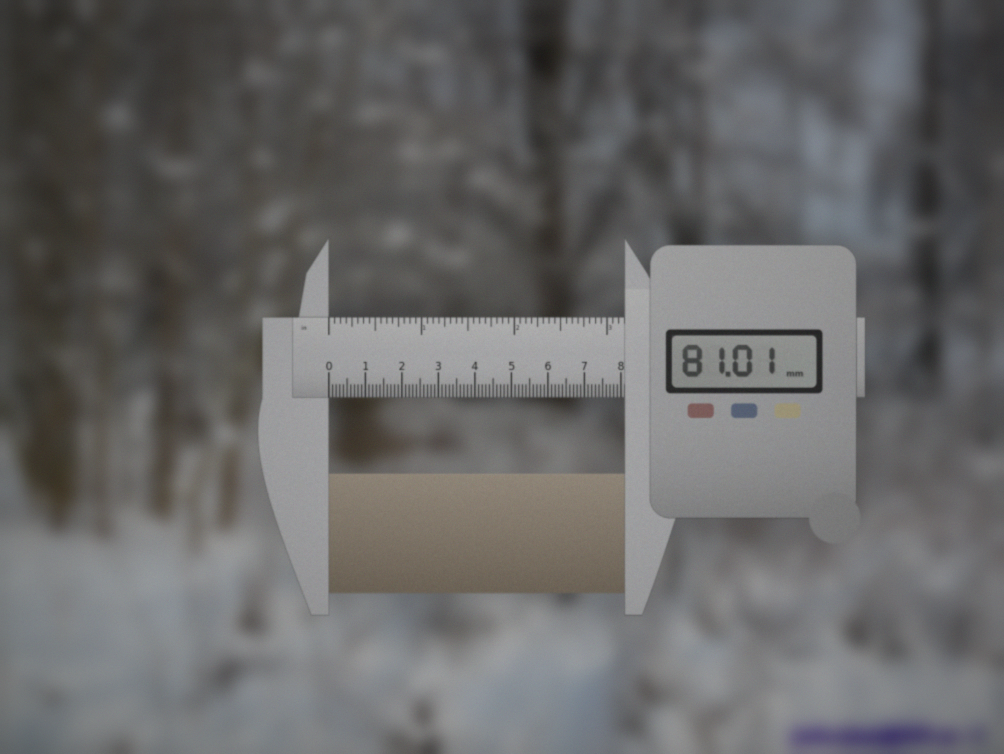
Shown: 81.01 mm
